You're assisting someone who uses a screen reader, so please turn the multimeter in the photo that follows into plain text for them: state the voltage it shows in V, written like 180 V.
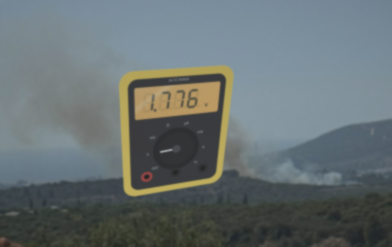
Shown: 1.776 V
